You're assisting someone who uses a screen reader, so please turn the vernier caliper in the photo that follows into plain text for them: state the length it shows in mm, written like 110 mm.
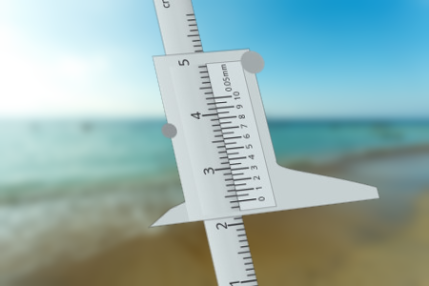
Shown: 24.0 mm
